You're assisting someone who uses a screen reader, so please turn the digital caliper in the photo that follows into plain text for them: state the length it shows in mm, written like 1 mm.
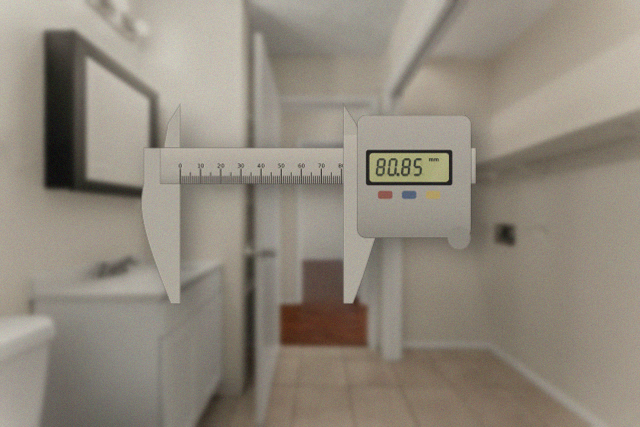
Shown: 80.85 mm
